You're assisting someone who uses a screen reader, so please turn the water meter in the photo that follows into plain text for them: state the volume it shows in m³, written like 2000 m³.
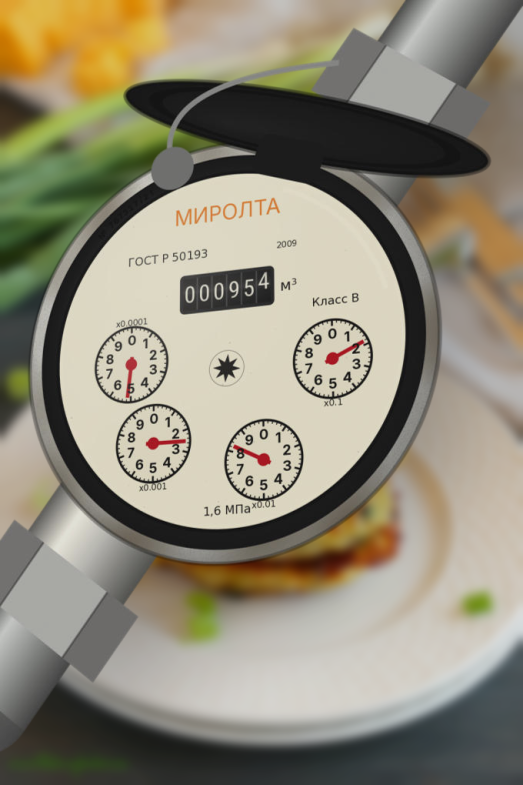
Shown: 954.1825 m³
